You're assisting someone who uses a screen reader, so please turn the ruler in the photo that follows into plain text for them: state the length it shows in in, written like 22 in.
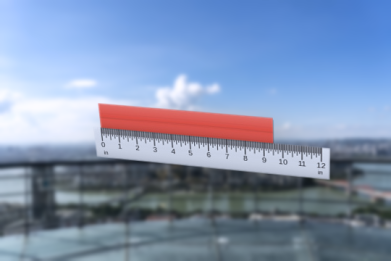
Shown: 9.5 in
